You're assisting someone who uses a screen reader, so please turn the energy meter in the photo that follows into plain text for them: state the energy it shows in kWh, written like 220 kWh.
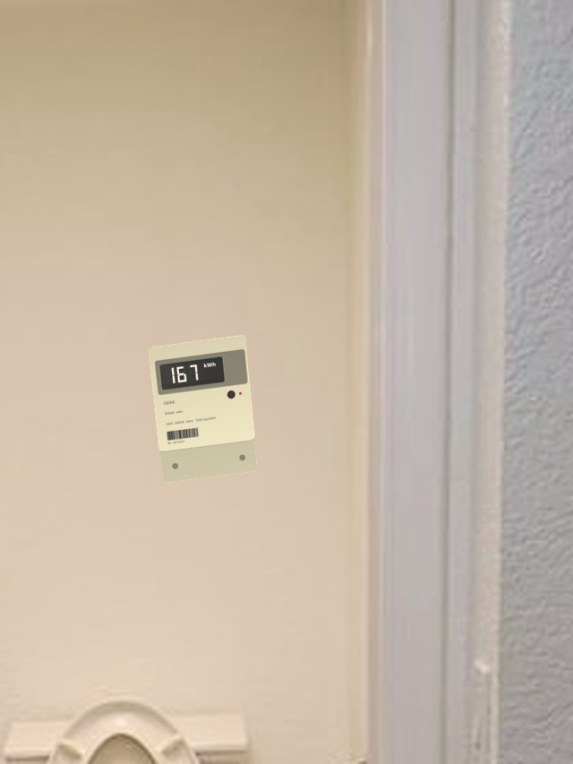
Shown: 167 kWh
